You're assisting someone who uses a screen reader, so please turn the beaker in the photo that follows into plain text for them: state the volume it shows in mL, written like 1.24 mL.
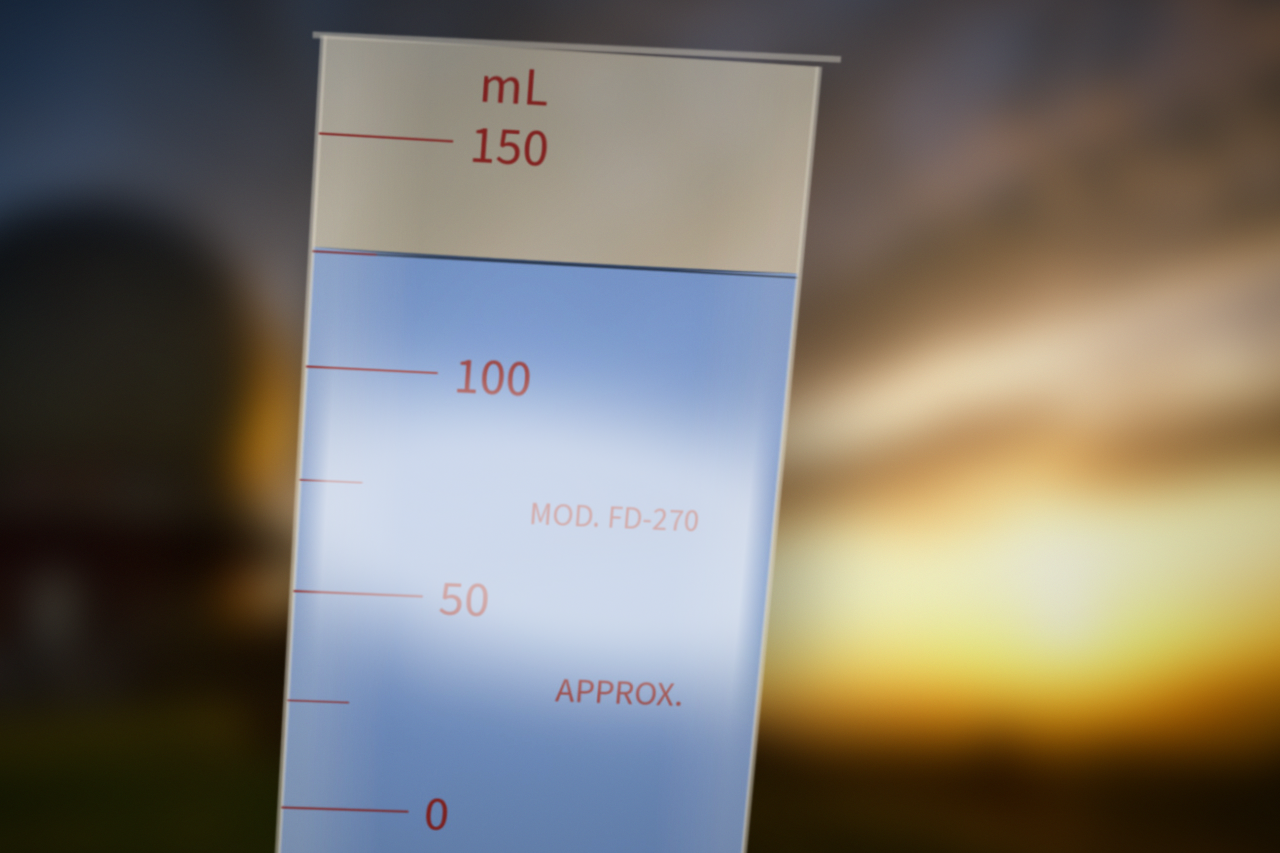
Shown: 125 mL
